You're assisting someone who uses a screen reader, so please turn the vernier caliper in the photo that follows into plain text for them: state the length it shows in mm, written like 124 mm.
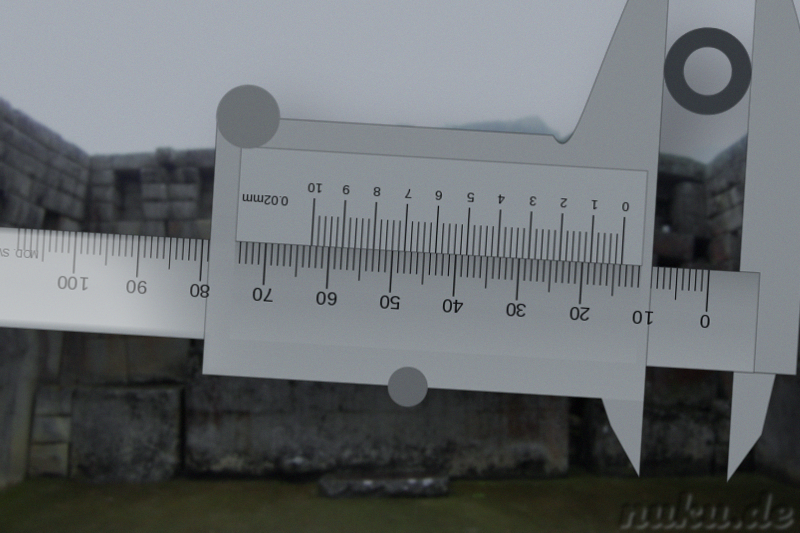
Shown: 13.8 mm
